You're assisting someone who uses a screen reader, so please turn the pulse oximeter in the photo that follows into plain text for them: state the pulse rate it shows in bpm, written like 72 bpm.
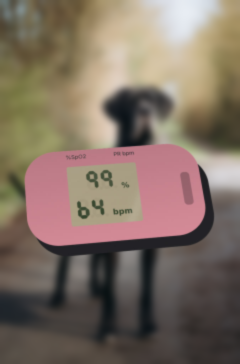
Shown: 64 bpm
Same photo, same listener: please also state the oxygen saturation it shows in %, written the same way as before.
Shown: 99 %
